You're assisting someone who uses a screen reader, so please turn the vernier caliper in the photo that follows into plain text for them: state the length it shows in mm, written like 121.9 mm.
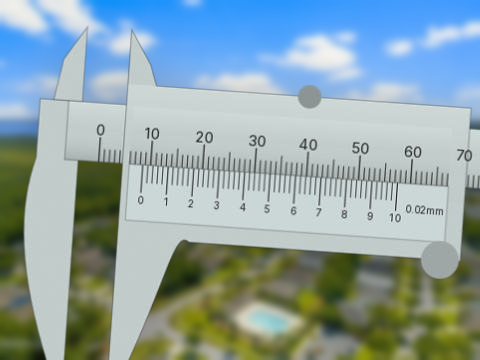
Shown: 8.5 mm
